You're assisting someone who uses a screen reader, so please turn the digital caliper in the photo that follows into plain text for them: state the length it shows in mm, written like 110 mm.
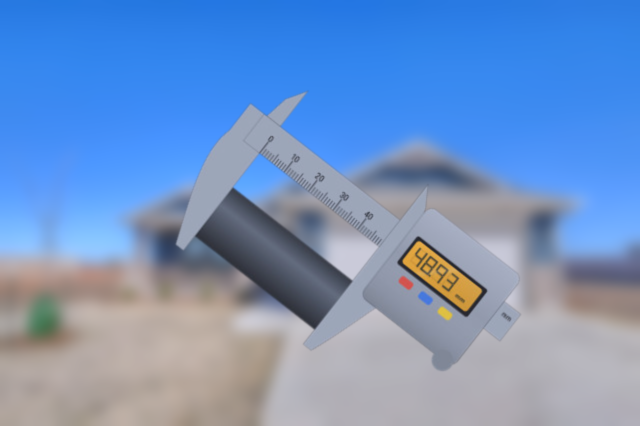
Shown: 48.93 mm
